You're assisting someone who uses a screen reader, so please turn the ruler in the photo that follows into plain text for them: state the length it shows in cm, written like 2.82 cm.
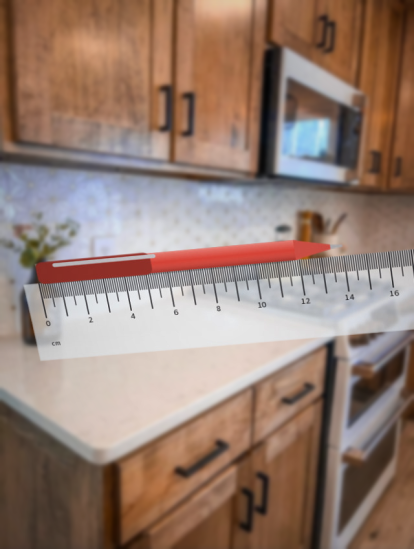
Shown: 14 cm
